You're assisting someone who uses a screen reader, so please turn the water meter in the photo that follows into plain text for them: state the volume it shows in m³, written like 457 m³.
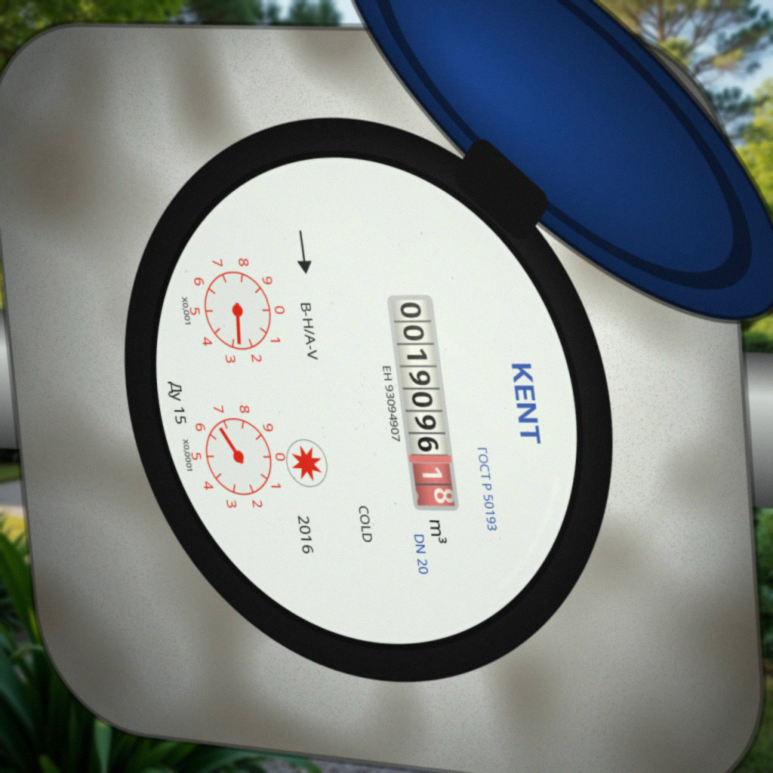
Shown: 19096.1826 m³
